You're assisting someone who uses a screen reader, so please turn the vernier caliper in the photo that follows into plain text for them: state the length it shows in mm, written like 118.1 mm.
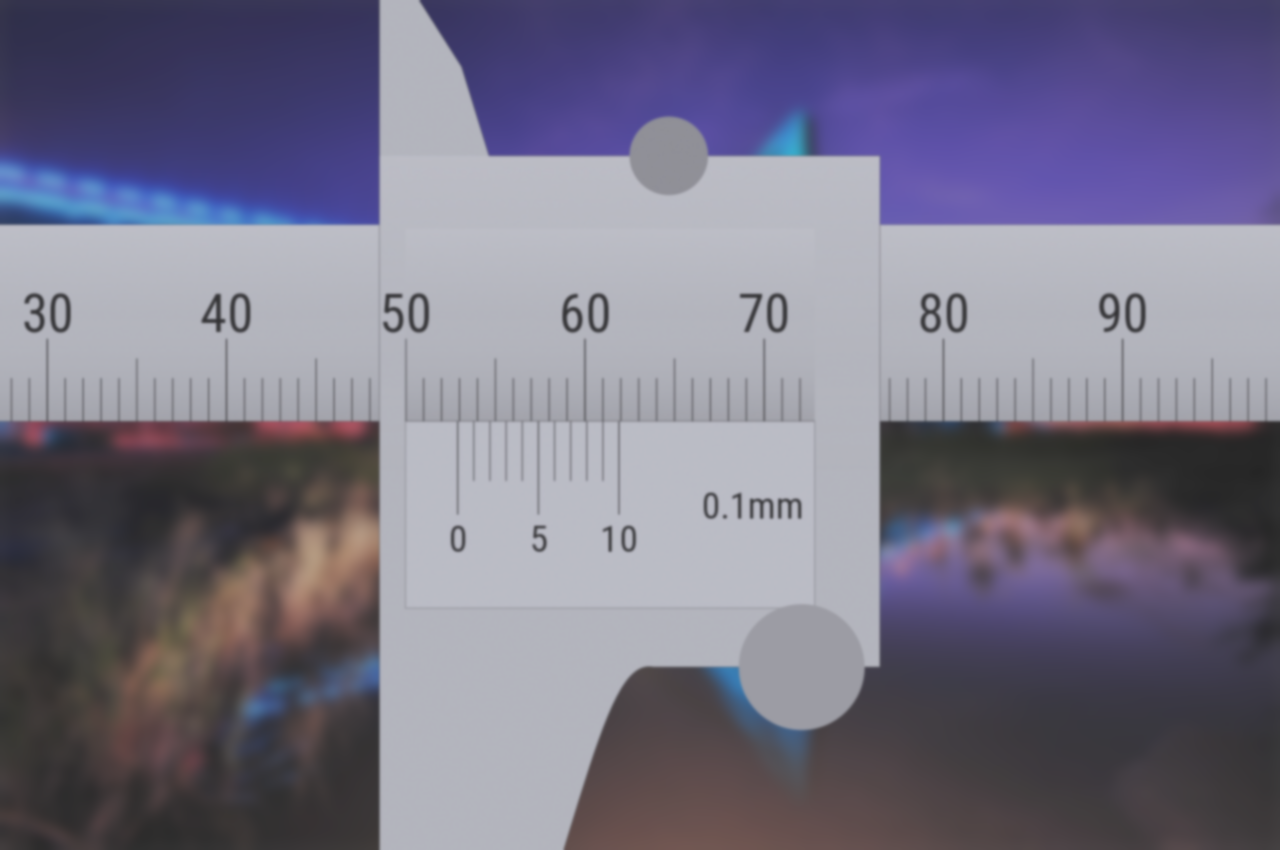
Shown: 52.9 mm
